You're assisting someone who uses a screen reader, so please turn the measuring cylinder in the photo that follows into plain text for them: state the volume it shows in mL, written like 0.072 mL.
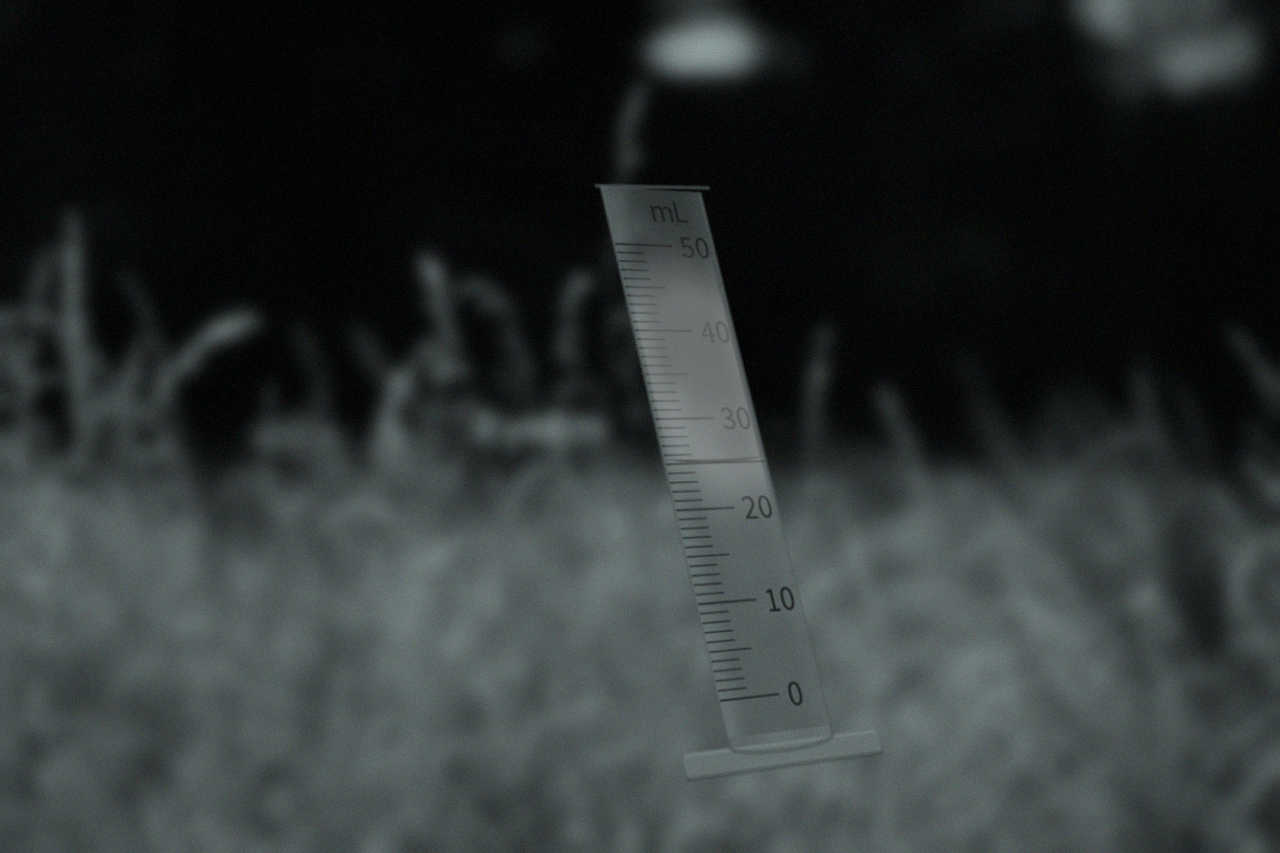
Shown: 25 mL
